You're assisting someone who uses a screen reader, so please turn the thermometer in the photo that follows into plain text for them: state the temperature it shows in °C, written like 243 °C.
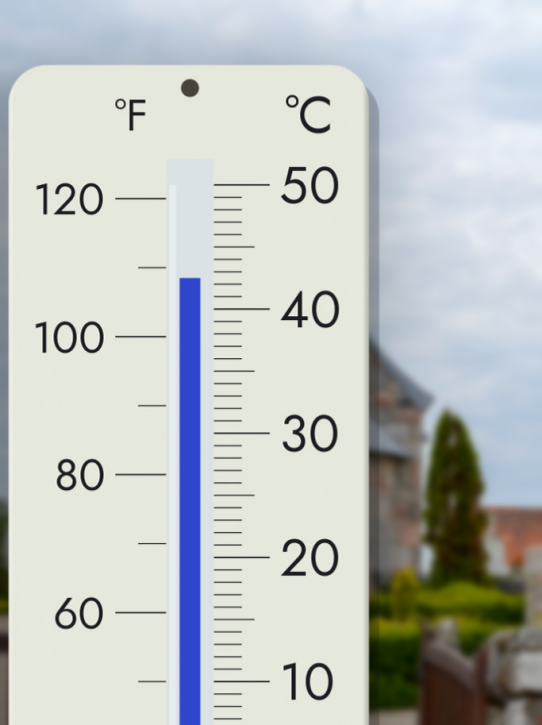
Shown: 42.5 °C
